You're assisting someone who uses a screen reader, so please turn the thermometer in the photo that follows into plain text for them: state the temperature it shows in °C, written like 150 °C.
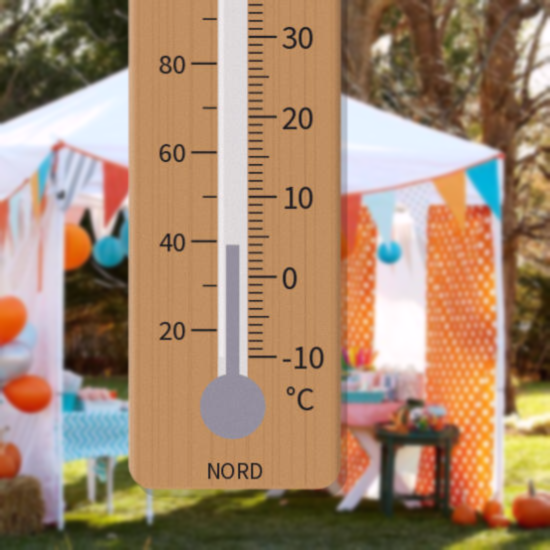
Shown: 4 °C
